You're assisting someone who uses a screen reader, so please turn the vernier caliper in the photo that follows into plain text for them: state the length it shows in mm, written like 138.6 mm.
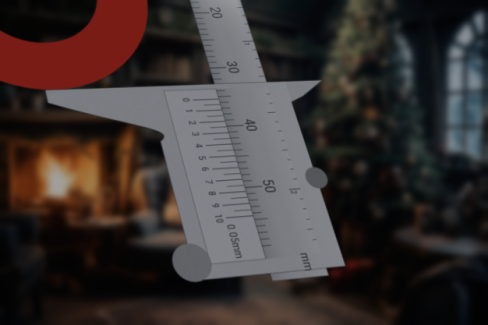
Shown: 35.4 mm
